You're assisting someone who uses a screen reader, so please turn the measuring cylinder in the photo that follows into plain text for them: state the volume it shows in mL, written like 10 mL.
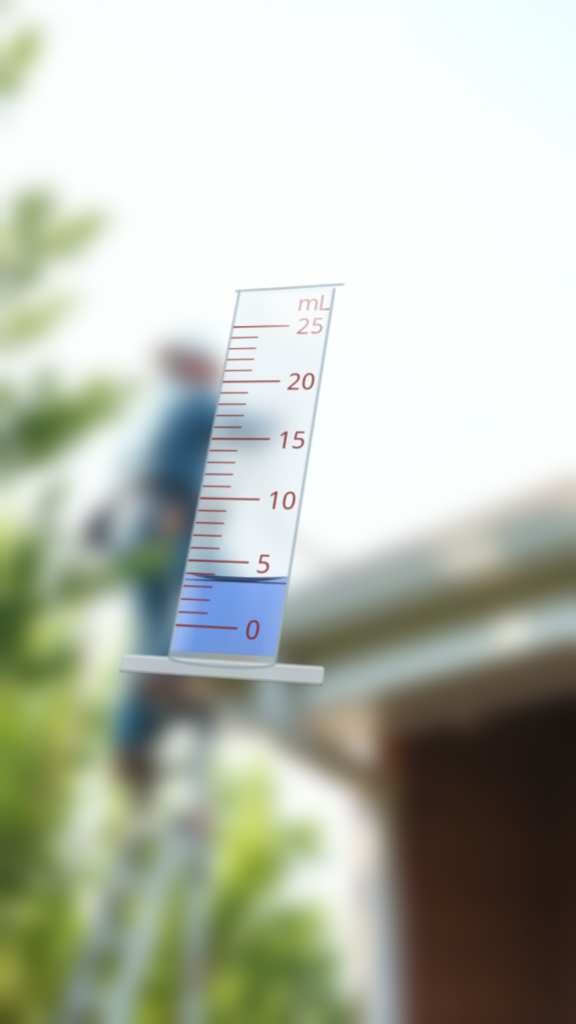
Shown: 3.5 mL
